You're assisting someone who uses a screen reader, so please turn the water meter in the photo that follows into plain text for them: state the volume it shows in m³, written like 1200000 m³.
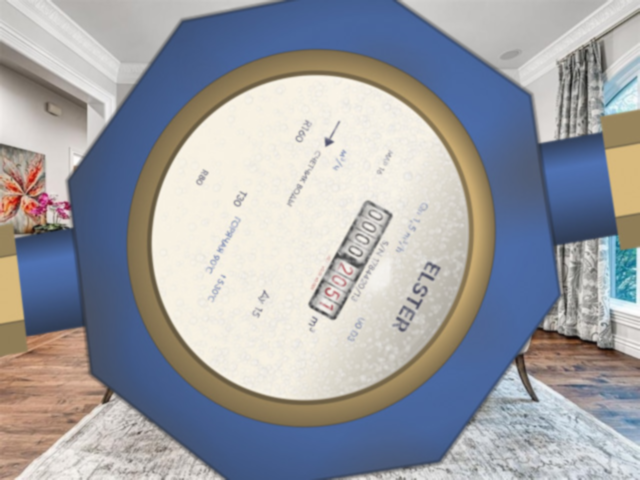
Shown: 0.2051 m³
